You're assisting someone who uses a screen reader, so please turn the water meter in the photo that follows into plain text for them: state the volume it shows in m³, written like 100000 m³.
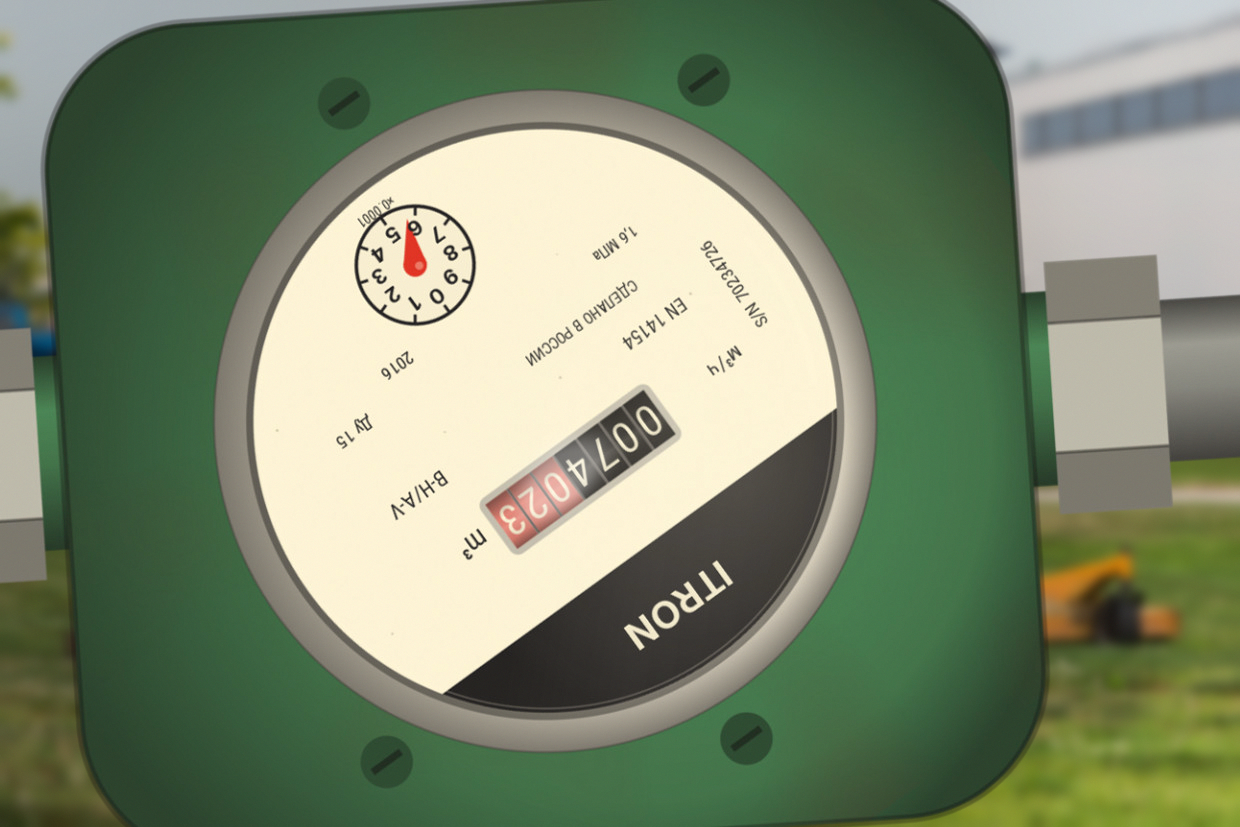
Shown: 74.0235 m³
